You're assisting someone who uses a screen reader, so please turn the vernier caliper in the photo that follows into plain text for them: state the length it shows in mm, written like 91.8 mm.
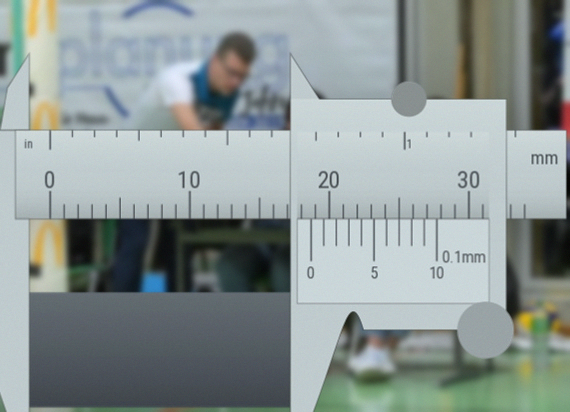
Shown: 18.7 mm
